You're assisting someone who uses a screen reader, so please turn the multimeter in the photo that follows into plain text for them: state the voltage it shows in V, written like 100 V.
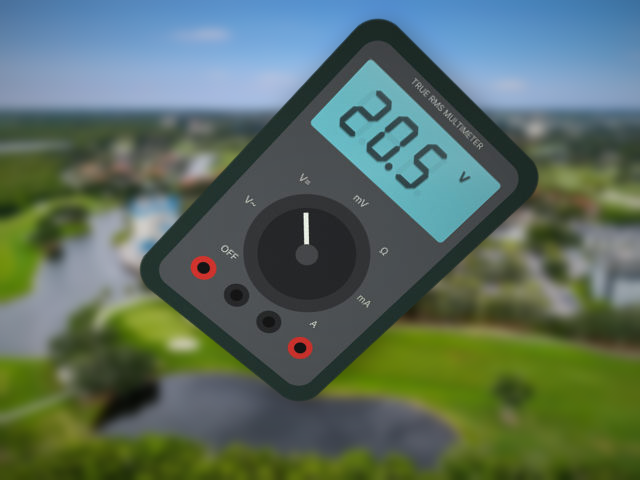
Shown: 20.5 V
